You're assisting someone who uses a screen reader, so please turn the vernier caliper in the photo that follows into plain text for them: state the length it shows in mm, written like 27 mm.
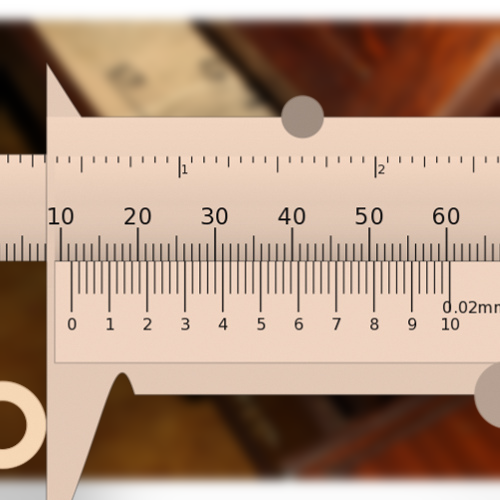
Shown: 11.4 mm
